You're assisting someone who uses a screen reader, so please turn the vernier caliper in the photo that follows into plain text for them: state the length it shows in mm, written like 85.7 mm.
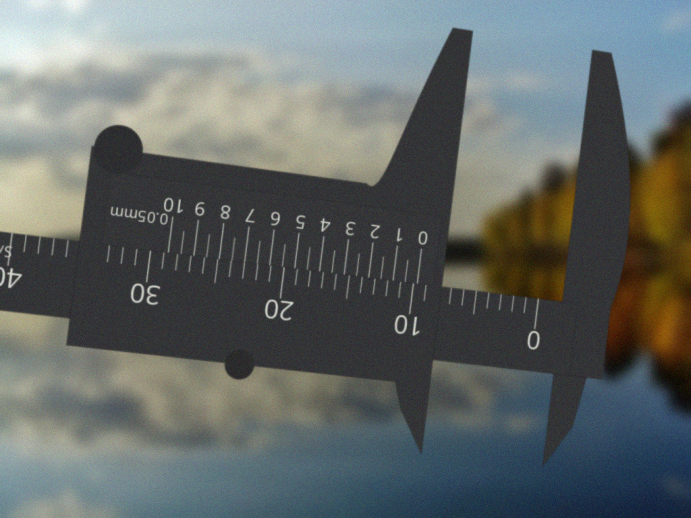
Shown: 9.7 mm
